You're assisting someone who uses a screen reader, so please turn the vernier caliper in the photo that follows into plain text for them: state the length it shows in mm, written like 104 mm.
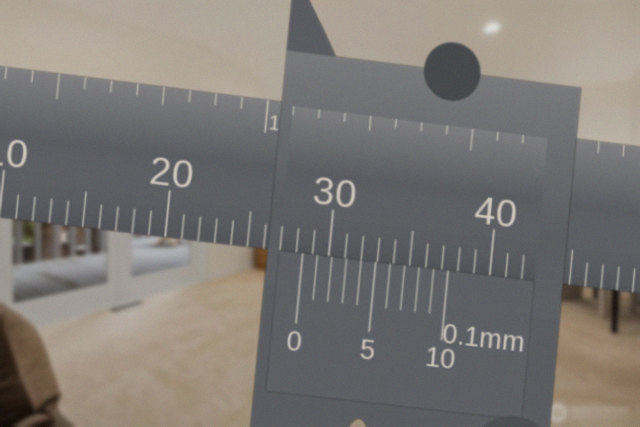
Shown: 28.4 mm
